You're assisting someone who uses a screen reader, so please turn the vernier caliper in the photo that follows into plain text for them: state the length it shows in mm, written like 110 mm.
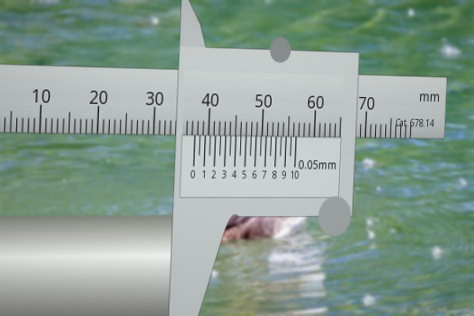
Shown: 37.5 mm
